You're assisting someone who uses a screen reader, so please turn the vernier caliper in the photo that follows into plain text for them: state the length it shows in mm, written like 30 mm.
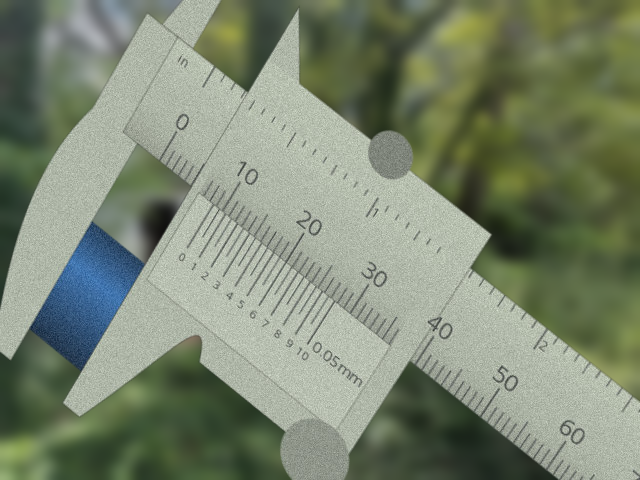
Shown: 8.6 mm
